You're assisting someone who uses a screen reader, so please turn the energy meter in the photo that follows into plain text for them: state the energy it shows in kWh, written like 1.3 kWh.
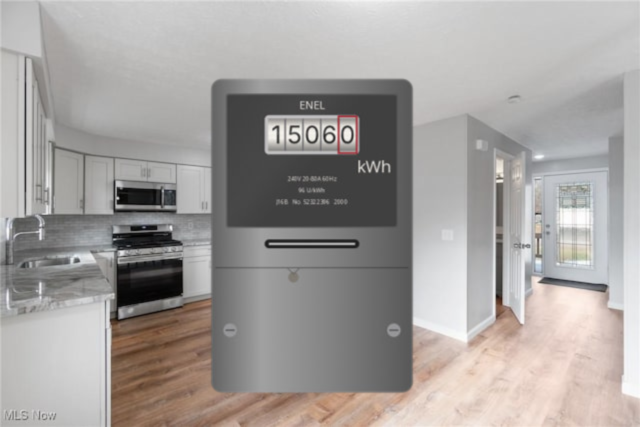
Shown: 1506.0 kWh
